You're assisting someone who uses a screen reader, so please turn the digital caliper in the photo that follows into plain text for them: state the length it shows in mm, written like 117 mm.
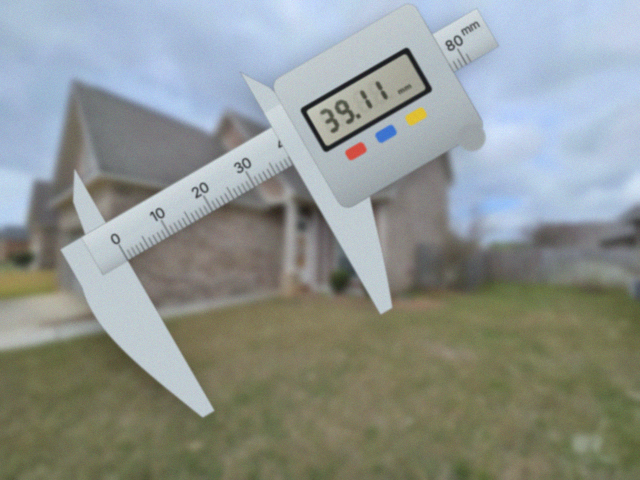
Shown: 39.11 mm
